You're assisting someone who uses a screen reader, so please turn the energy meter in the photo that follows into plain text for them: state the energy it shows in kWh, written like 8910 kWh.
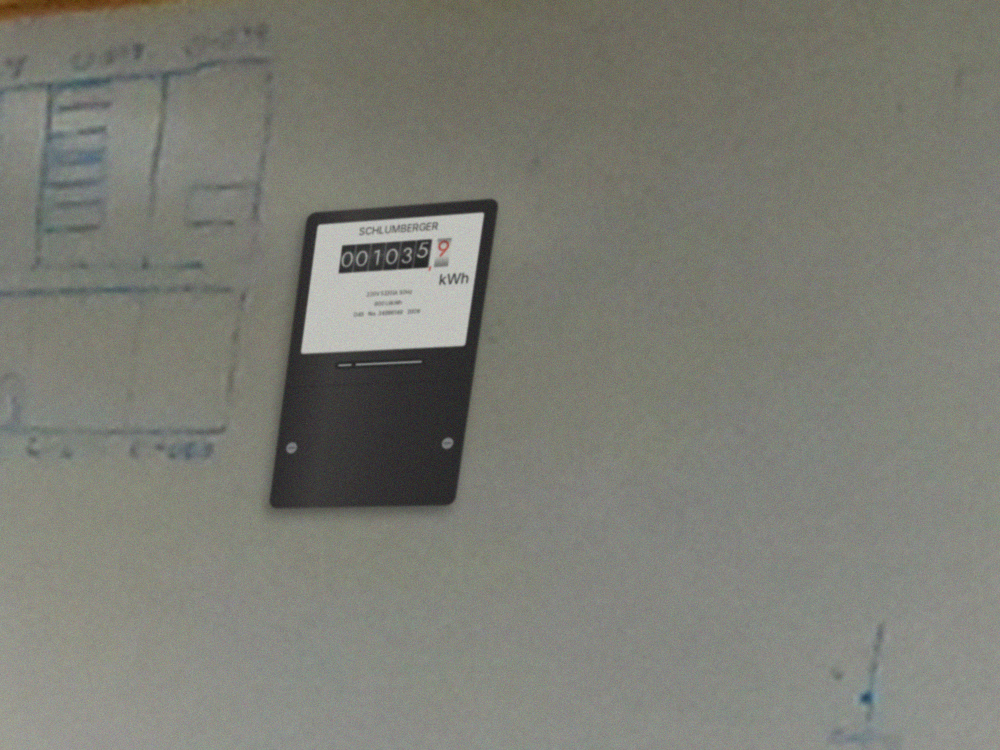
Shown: 1035.9 kWh
